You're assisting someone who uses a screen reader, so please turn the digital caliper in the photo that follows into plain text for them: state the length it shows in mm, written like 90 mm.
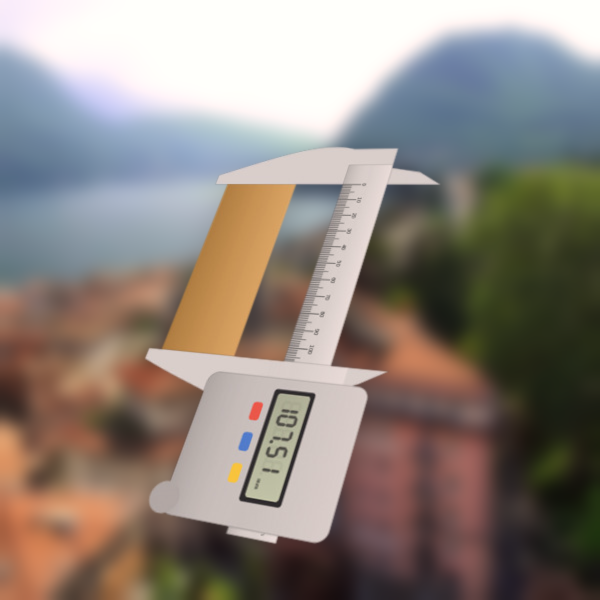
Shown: 107.51 mm
